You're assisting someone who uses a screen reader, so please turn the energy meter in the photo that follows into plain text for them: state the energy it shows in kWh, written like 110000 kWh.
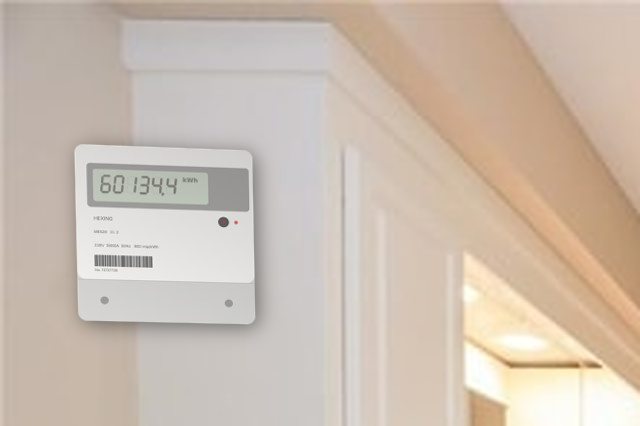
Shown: 60134.4 kWh
